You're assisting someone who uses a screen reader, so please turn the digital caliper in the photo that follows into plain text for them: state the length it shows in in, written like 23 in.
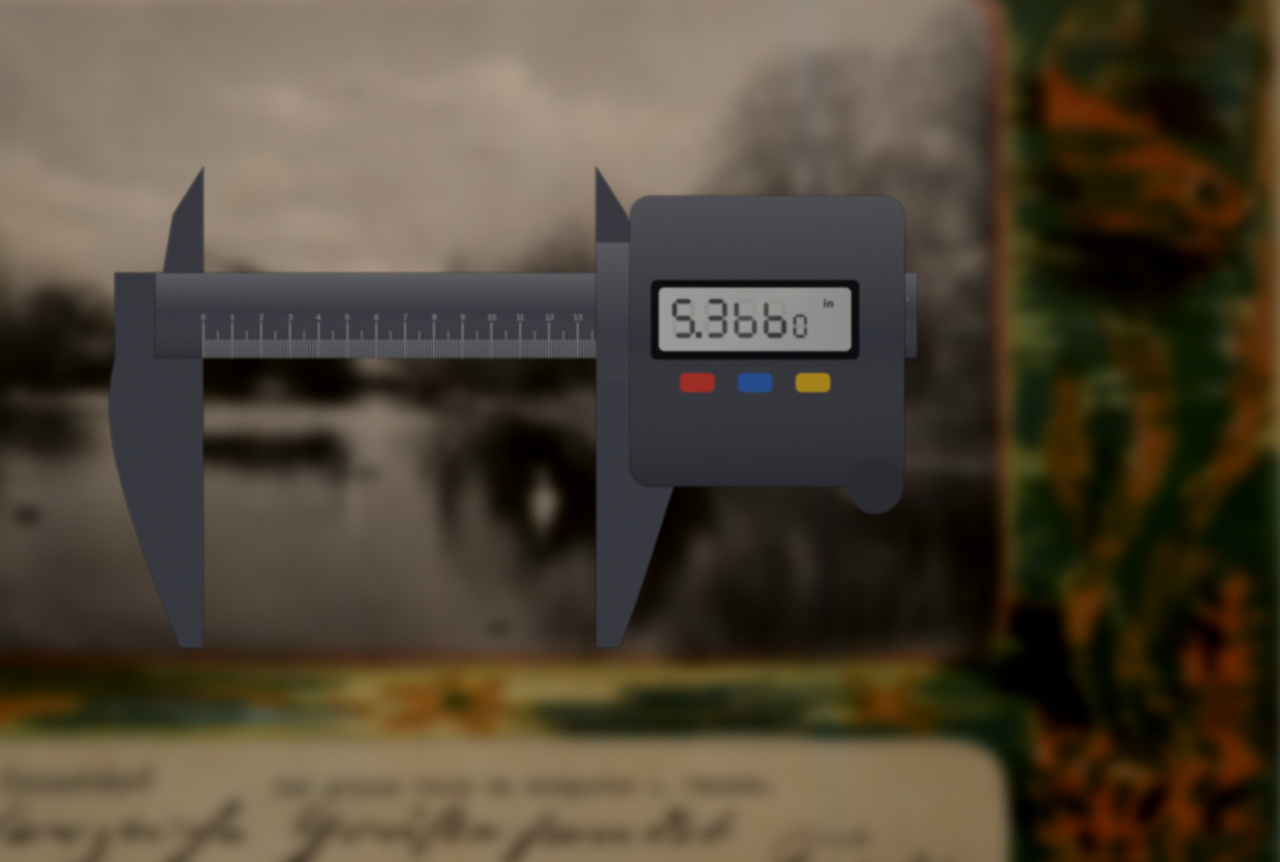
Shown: 5.3660 in
